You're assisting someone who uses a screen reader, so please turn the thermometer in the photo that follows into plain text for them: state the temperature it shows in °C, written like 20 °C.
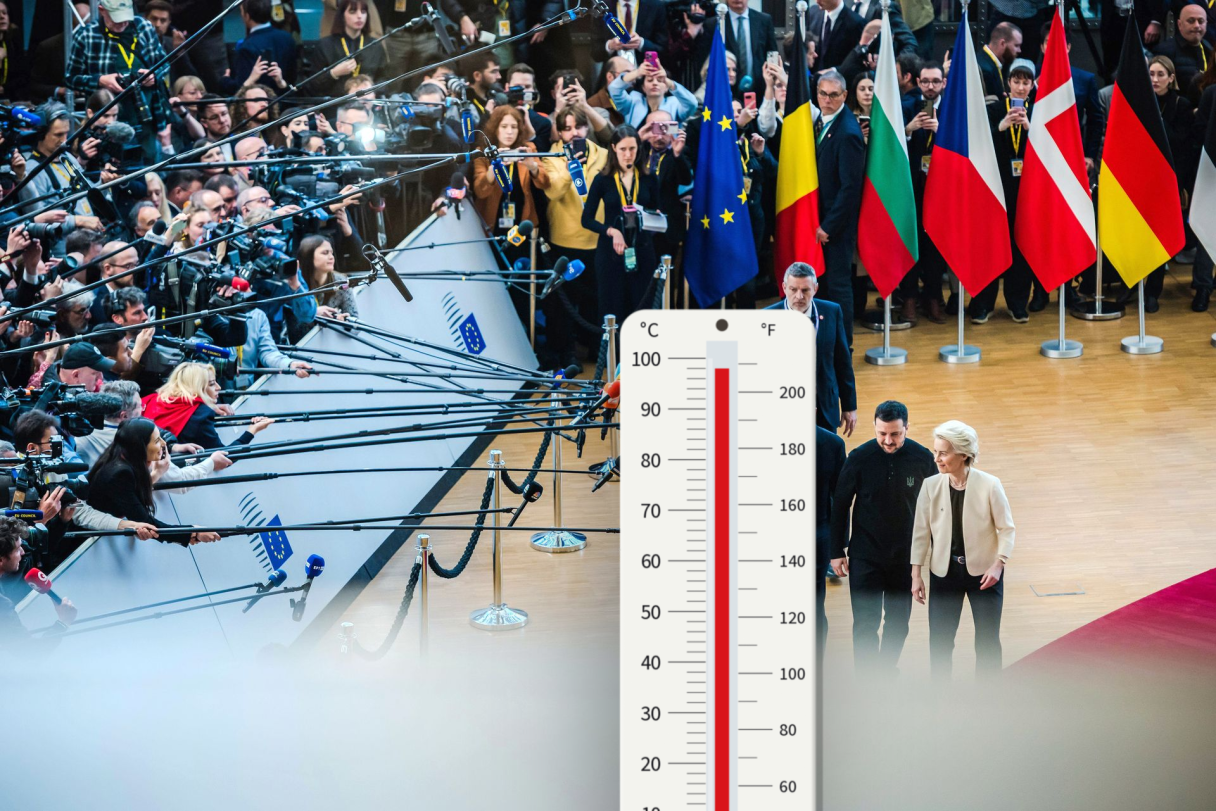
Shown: 98 °C
